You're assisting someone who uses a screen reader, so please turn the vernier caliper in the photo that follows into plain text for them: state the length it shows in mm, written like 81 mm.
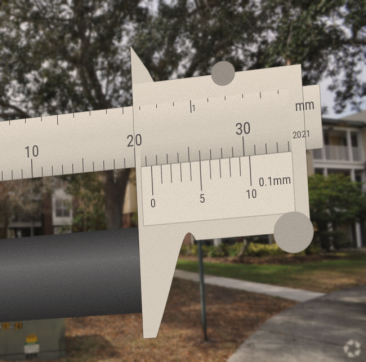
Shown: 21.5 mm
